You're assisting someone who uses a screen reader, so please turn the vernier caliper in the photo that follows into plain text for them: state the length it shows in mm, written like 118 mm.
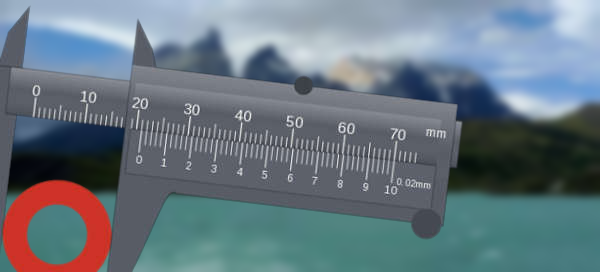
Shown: 21.0 mm
